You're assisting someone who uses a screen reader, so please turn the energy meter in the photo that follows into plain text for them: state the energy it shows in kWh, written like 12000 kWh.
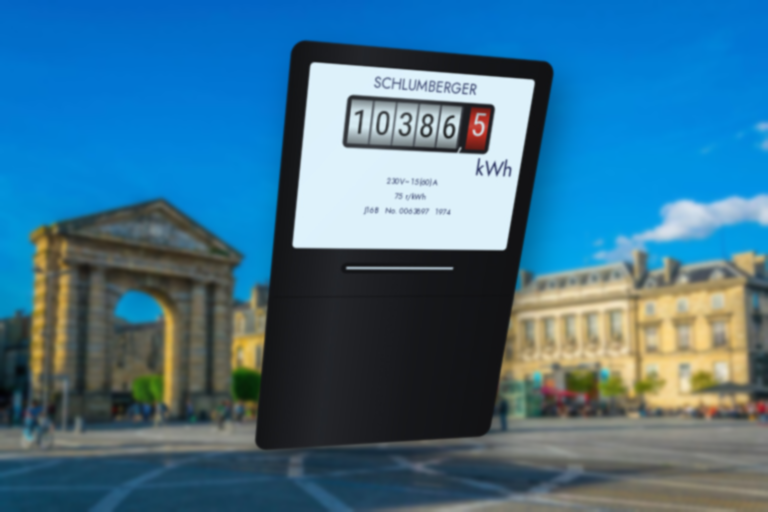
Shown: 10386.5 kWh
